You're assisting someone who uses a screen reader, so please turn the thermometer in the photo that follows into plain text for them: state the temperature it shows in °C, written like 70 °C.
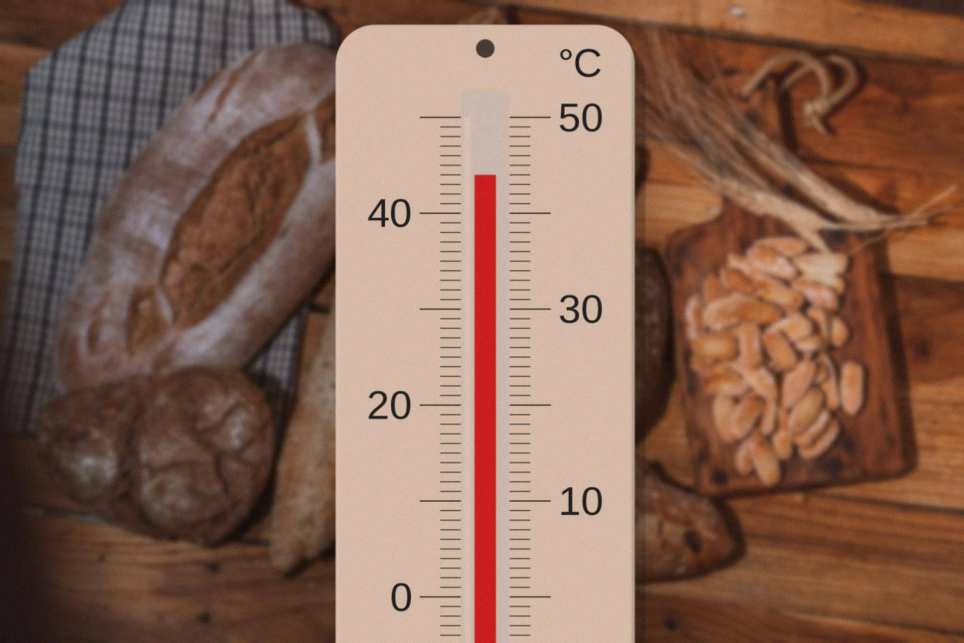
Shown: 44 °C
